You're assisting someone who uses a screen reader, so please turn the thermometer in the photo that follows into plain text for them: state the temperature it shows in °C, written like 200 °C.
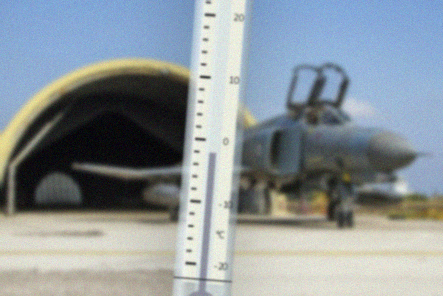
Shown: -2 °C
